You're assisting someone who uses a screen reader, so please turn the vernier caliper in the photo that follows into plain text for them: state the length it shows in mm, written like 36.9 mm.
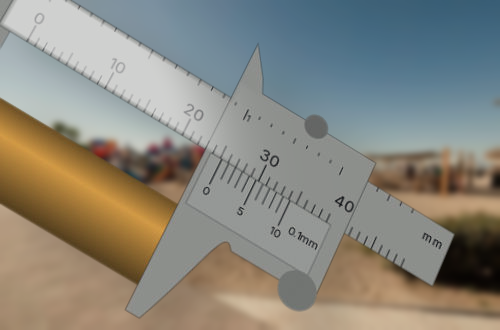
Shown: 25.2 mm
